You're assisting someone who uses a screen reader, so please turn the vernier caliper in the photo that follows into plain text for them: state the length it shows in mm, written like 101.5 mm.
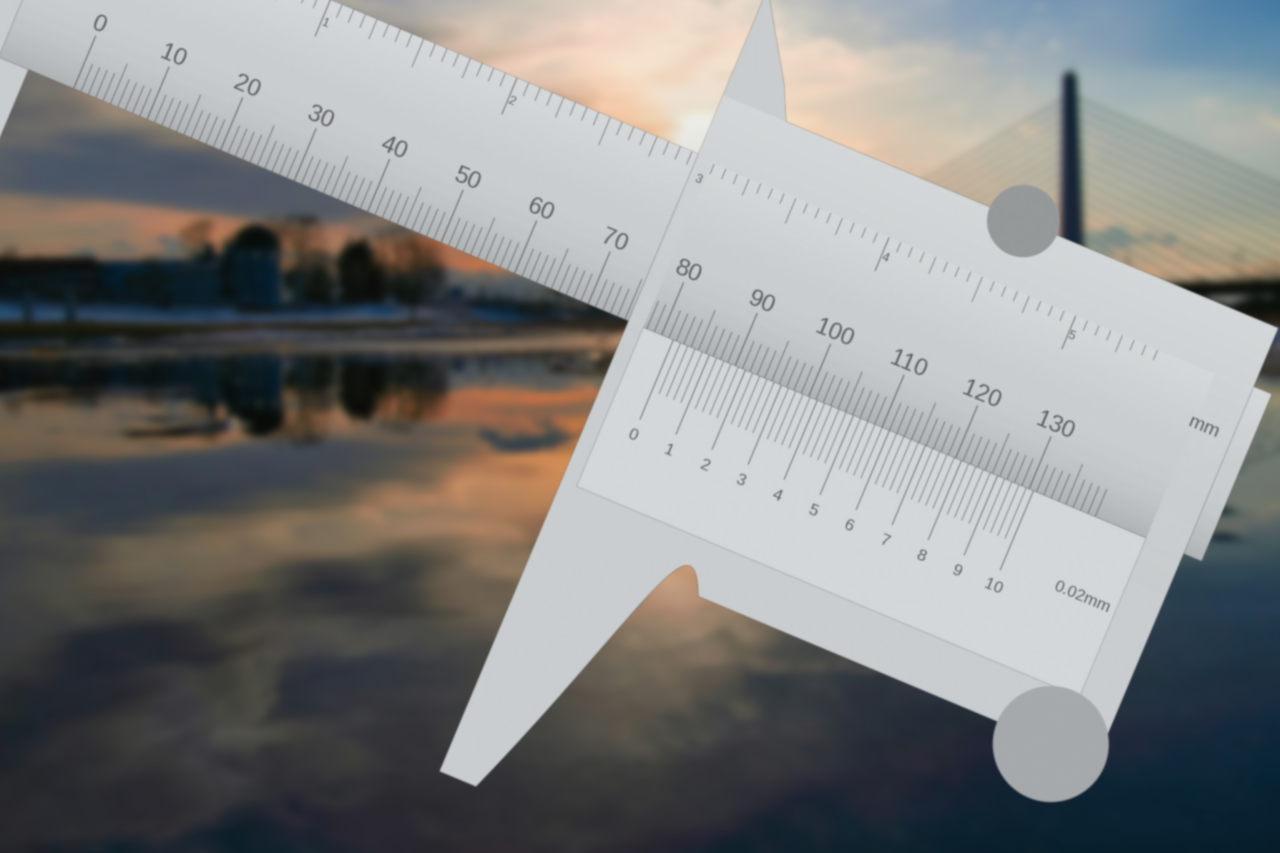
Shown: 81.6 mm
